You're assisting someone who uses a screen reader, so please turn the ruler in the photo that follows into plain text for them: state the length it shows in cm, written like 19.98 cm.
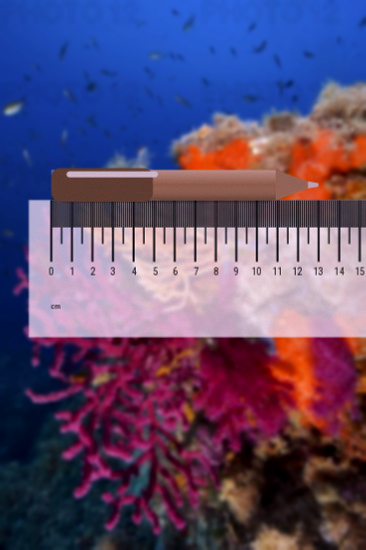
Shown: 13 cm
